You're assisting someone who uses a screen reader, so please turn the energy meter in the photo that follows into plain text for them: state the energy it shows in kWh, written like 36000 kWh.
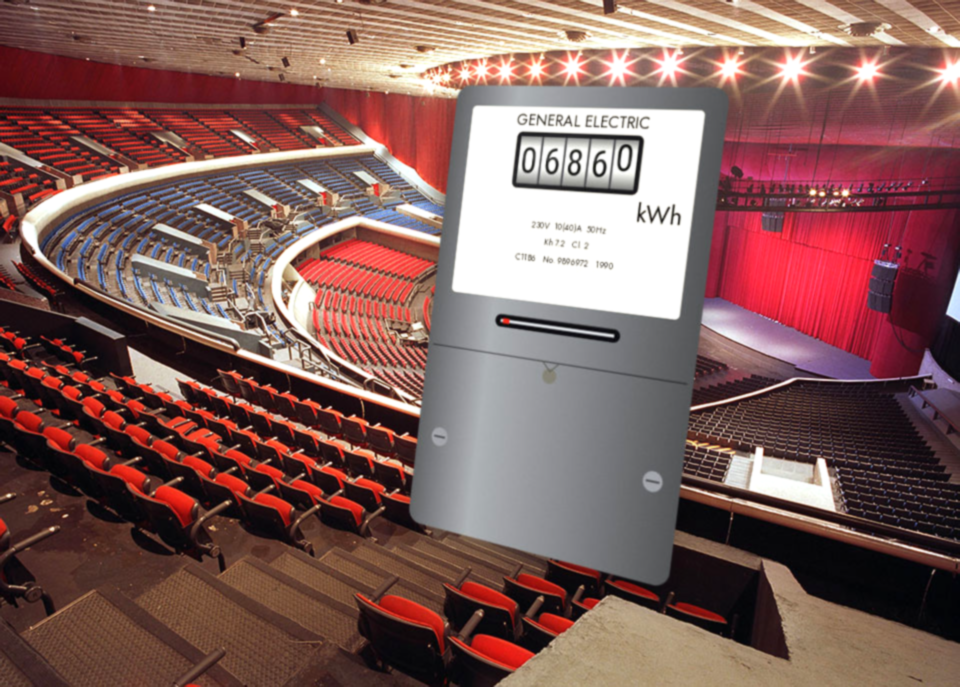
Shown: 6860 kWh
